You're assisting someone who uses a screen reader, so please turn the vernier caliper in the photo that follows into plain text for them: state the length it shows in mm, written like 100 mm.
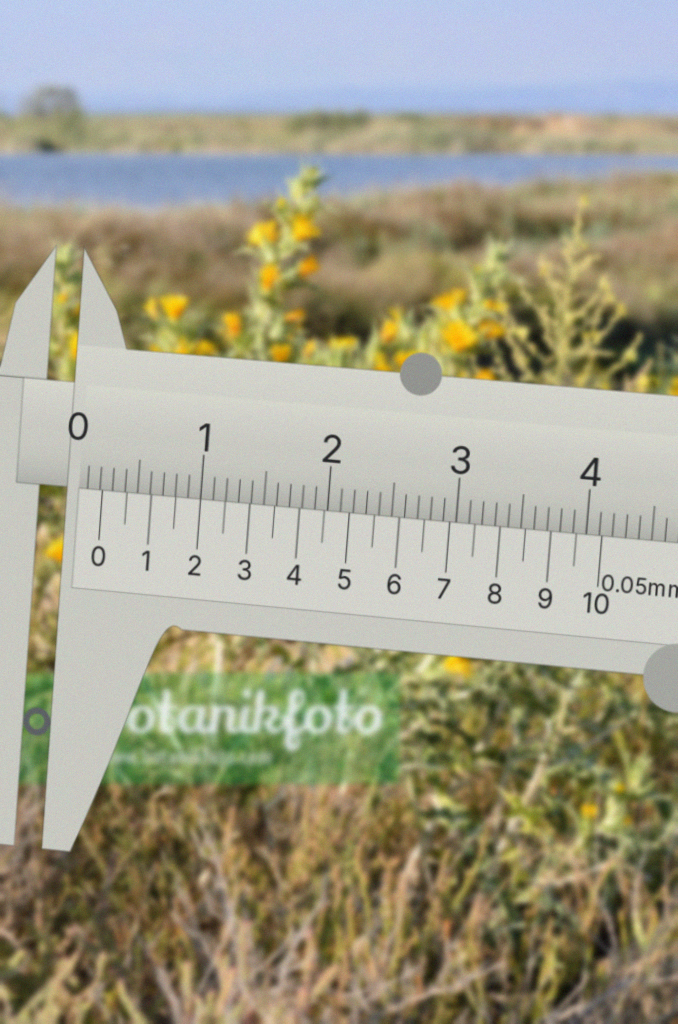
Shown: 2.2 mm
